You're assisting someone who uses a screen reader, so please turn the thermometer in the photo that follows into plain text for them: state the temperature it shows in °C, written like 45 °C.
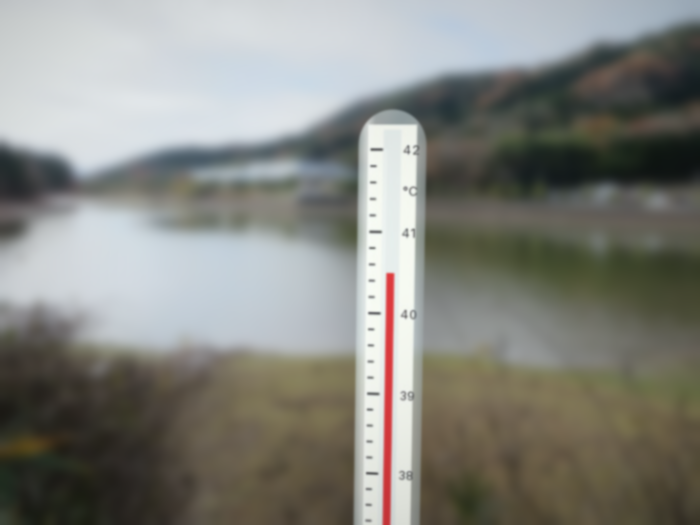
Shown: 40.5 °C
